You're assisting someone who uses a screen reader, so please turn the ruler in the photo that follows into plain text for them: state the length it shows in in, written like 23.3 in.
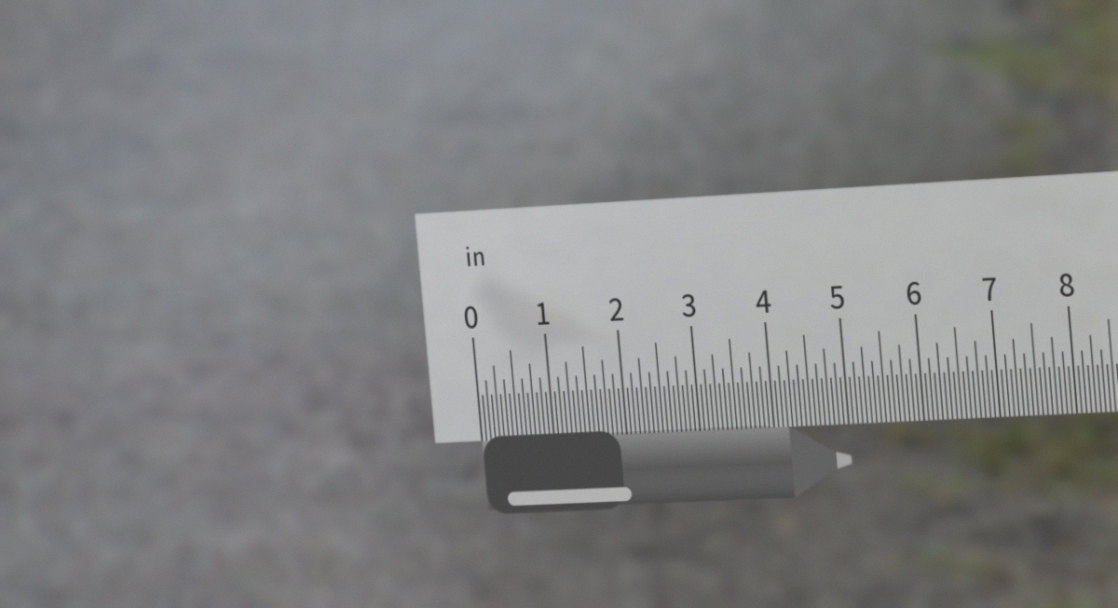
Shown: 5 in
